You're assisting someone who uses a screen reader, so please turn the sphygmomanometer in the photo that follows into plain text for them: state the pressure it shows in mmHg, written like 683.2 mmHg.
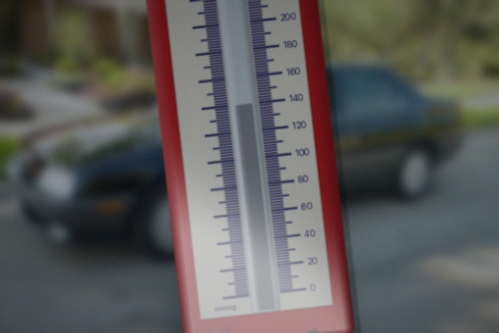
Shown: 140 mmHg
